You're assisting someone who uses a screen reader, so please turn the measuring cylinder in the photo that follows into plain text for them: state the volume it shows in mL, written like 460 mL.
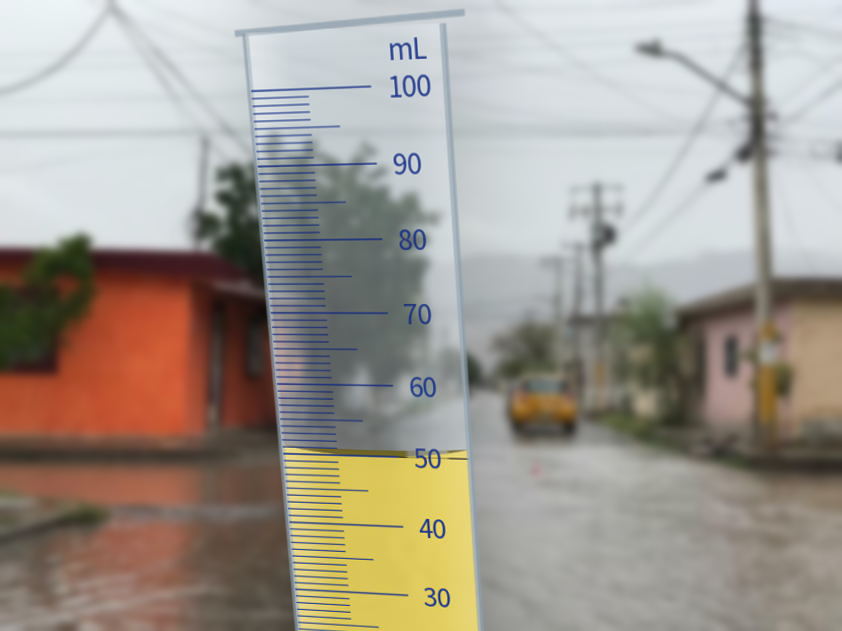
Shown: 50 mL
